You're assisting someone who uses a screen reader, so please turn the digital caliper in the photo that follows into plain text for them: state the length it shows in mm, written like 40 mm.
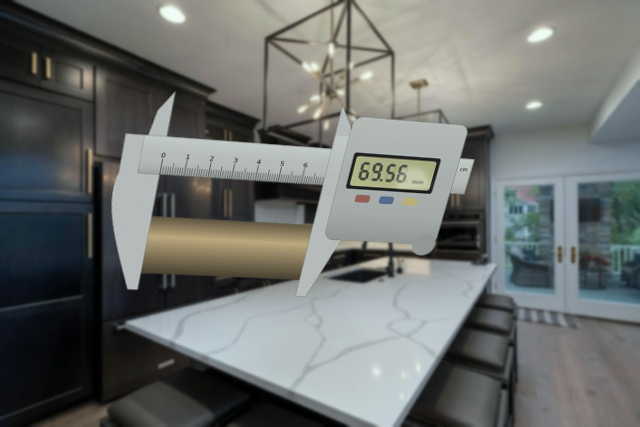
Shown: 69.56 mm
